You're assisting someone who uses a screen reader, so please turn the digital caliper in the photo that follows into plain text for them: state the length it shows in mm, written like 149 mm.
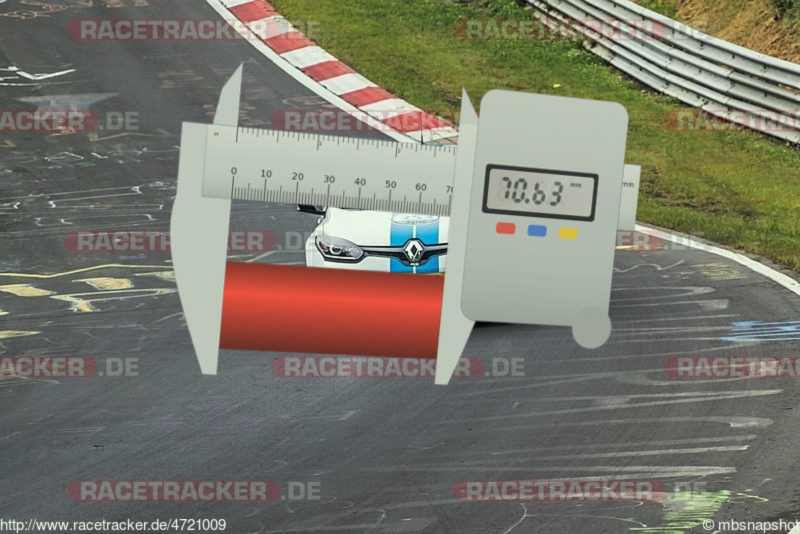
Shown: 70.63 mm
